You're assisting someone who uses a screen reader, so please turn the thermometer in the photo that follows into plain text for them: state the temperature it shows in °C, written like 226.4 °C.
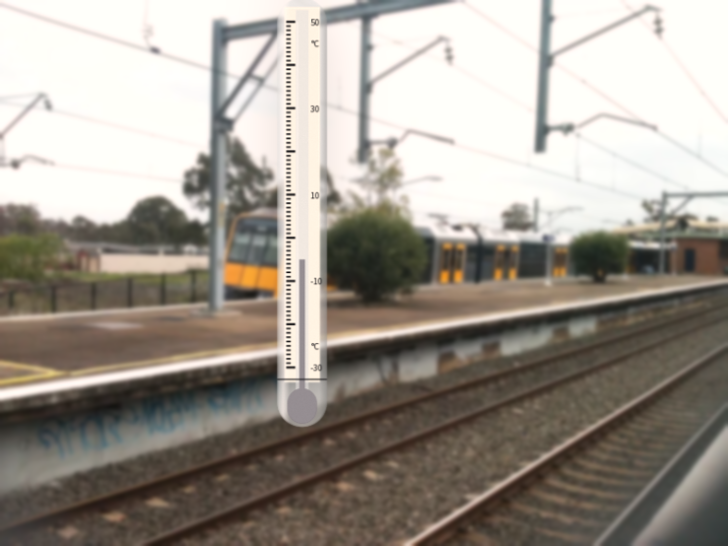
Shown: -5 °C
